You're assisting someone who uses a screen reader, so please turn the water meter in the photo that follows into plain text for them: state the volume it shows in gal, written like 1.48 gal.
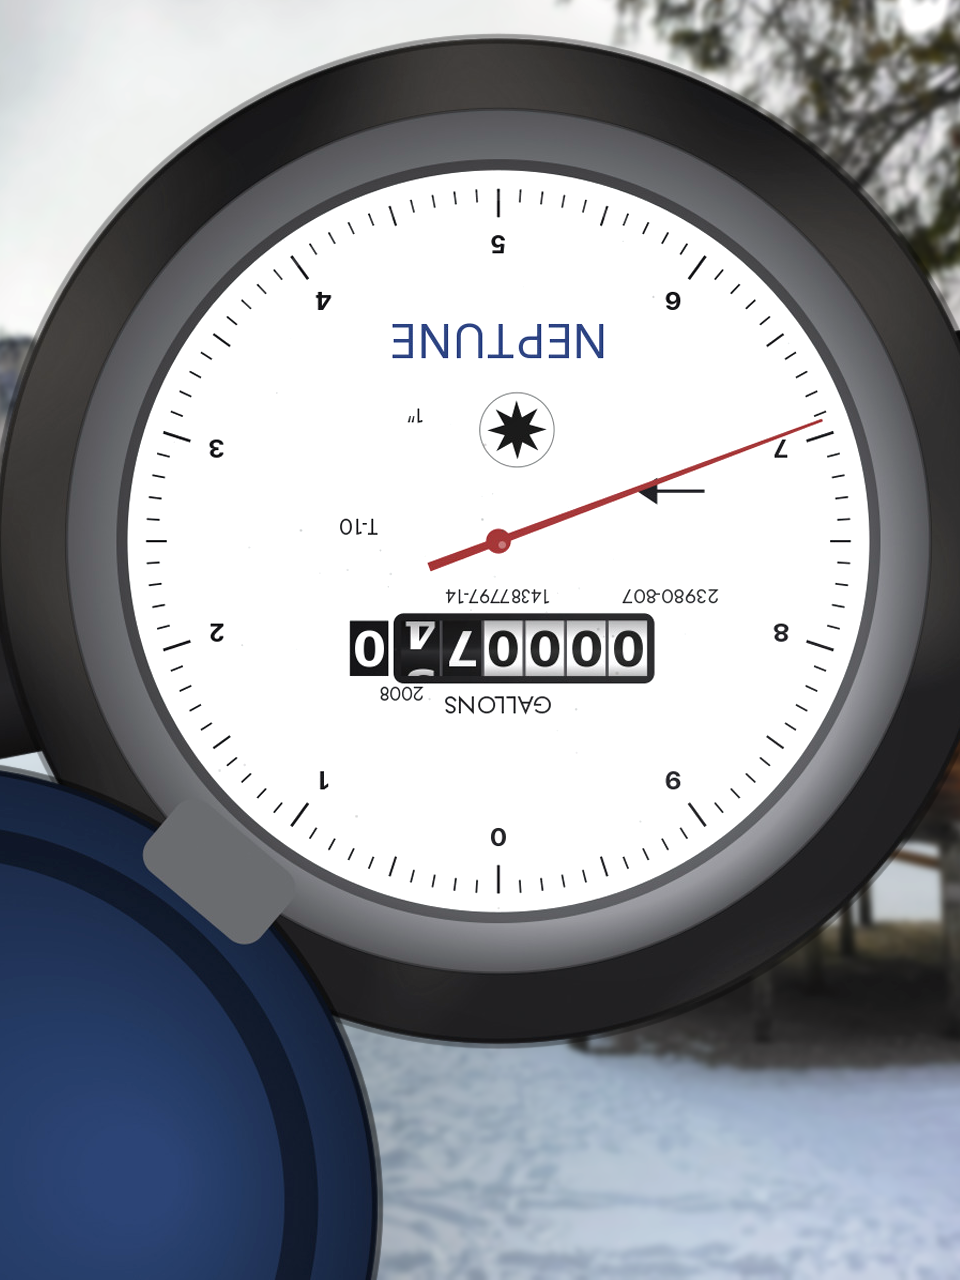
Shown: 736.9 gal
